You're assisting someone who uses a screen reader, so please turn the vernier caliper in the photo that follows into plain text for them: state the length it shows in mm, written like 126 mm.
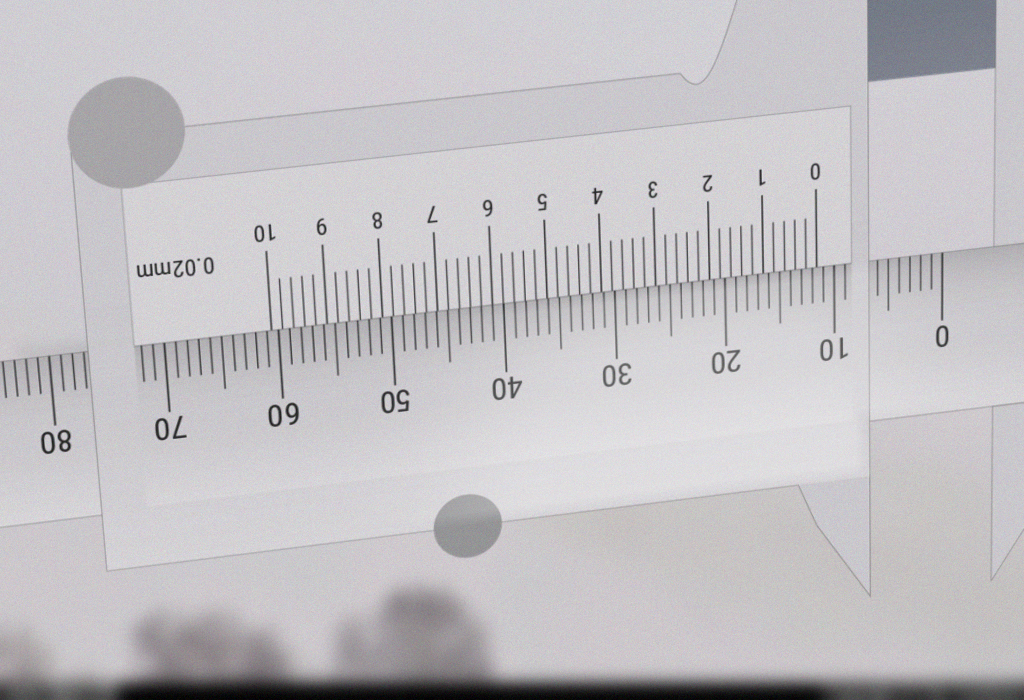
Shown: 11.6 mm
